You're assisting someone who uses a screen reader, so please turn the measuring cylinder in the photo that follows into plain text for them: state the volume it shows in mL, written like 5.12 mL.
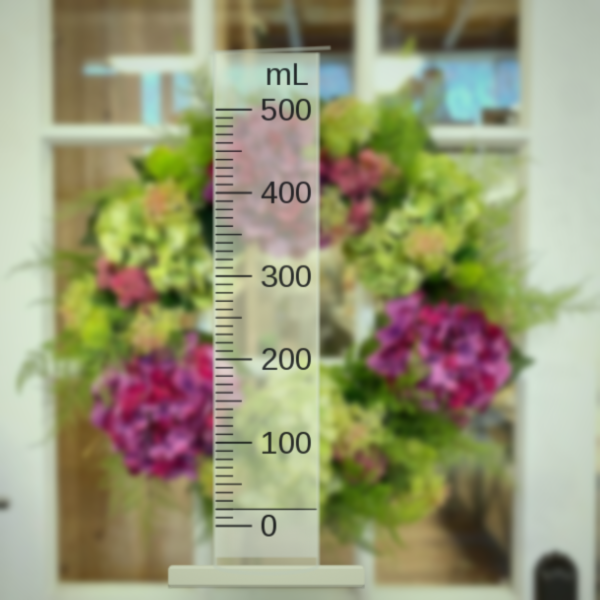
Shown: 20 mL
